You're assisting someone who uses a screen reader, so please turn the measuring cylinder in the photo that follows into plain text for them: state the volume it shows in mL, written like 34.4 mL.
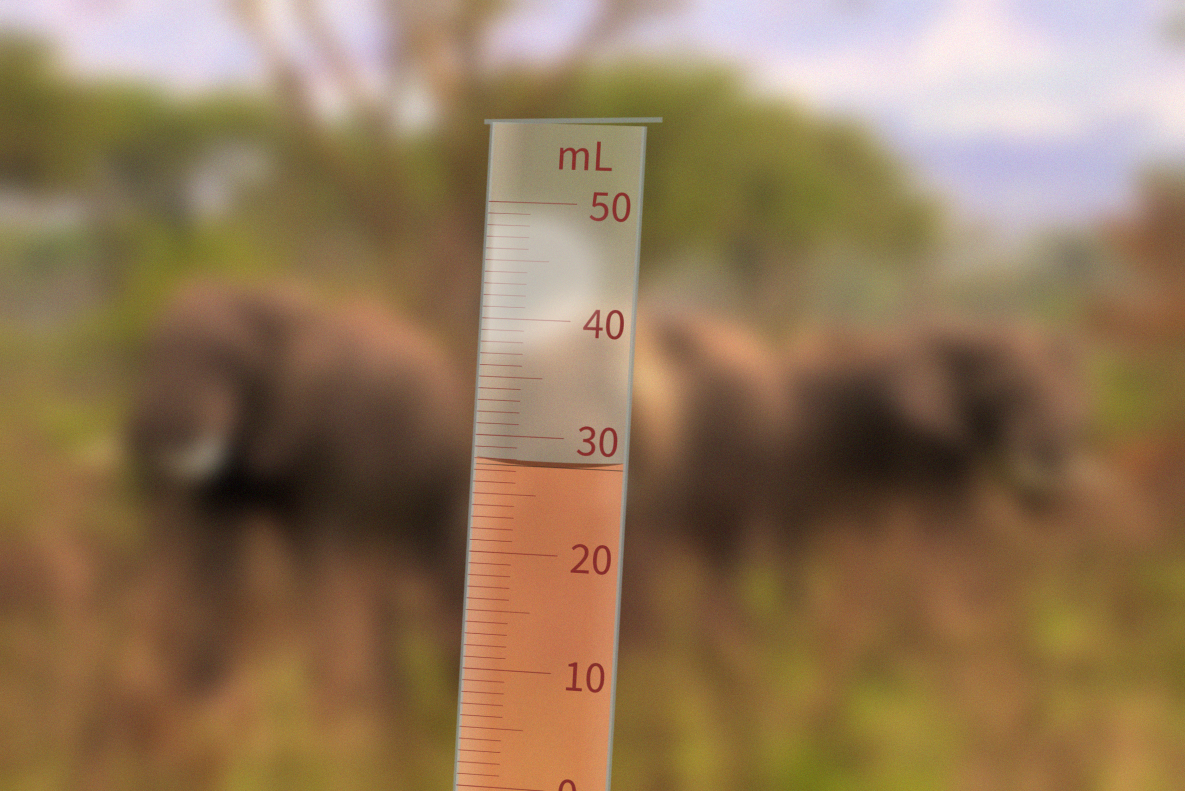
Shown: 27.5 mL
